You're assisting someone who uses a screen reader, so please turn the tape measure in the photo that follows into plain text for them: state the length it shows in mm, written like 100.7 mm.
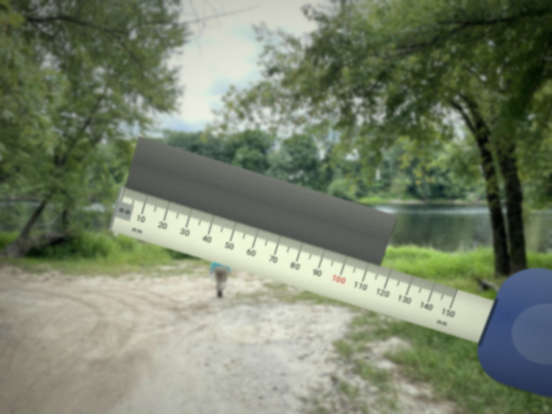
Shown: 115 mm
